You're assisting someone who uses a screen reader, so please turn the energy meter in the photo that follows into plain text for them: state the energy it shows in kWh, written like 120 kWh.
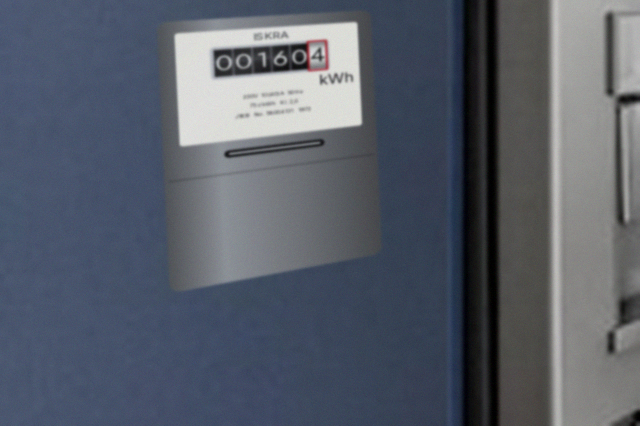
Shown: 160.4 kWh
